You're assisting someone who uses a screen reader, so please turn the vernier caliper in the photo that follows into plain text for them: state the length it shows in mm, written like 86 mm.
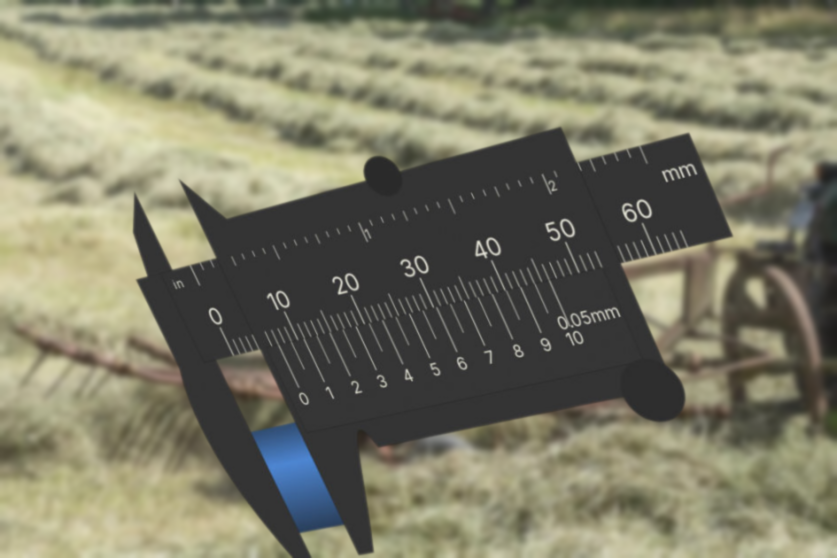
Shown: 7.0 mm
